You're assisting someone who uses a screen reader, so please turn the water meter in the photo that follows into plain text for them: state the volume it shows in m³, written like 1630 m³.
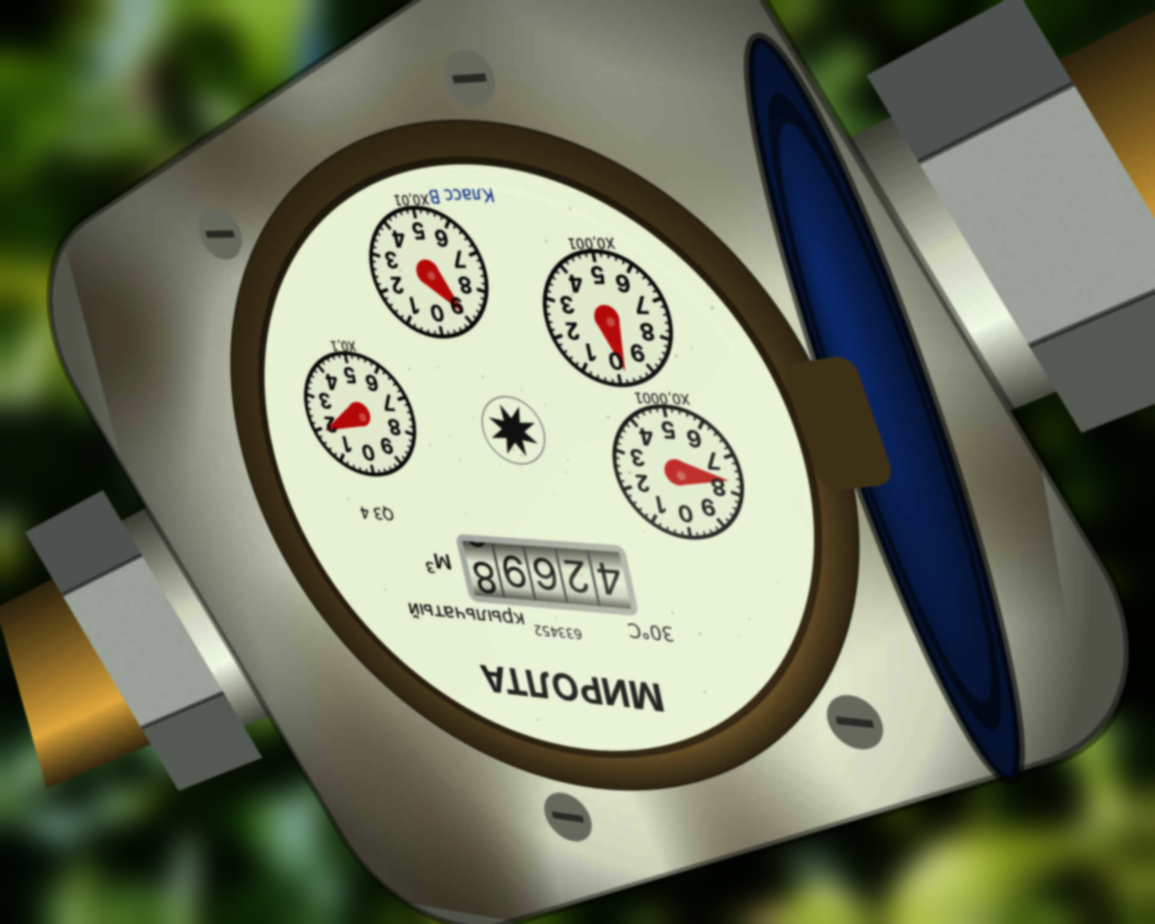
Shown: 42698.1897 m³
